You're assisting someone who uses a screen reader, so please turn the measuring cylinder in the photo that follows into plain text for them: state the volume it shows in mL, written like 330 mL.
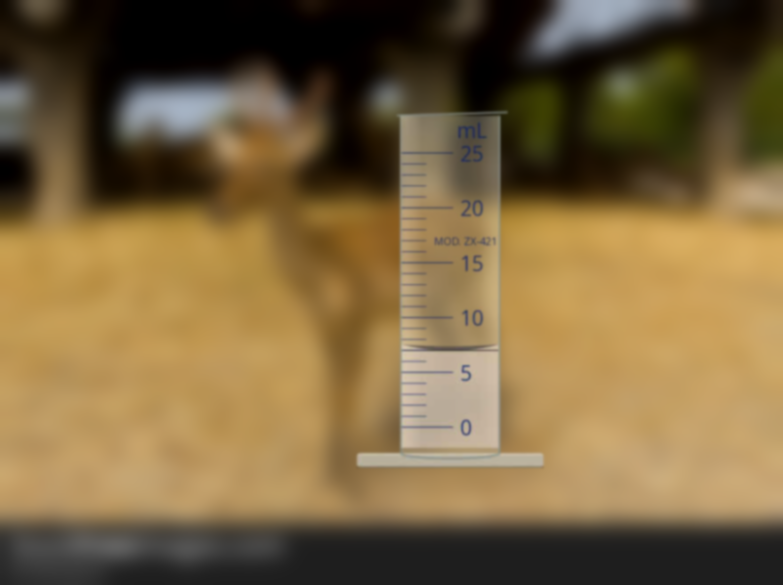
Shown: 7 mL
